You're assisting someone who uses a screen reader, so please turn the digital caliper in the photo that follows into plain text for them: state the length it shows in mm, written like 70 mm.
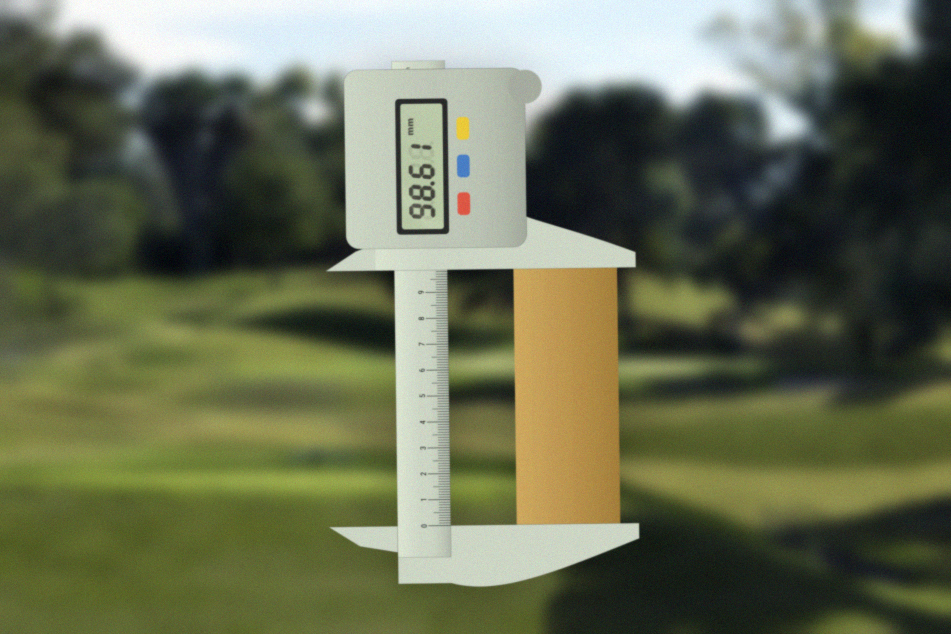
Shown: 98.61 mm
